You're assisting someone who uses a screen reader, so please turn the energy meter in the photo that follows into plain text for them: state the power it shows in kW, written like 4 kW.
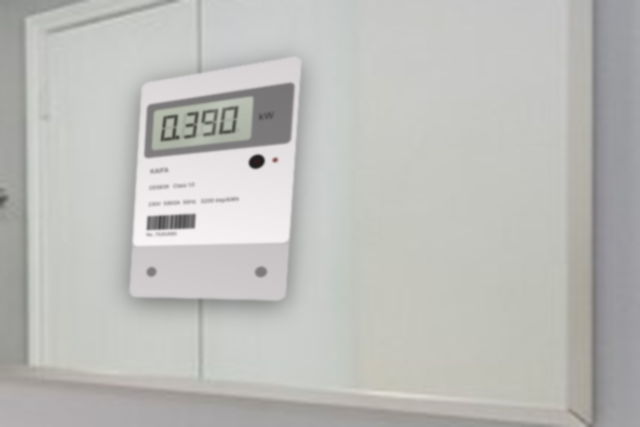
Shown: 0.390 kW
